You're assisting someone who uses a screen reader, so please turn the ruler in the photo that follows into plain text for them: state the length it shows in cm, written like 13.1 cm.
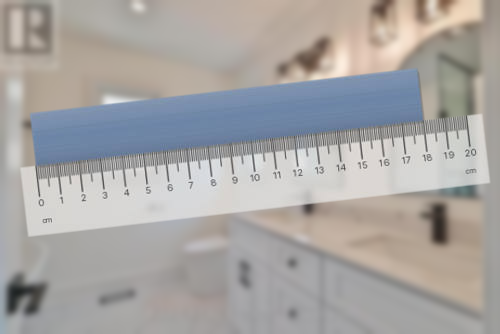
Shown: 18 cm
